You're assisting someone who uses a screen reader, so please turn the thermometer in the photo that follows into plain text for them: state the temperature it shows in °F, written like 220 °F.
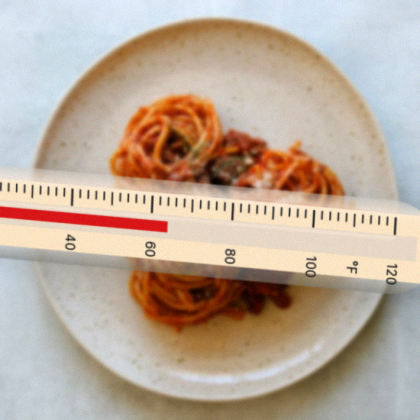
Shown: 64 °F
